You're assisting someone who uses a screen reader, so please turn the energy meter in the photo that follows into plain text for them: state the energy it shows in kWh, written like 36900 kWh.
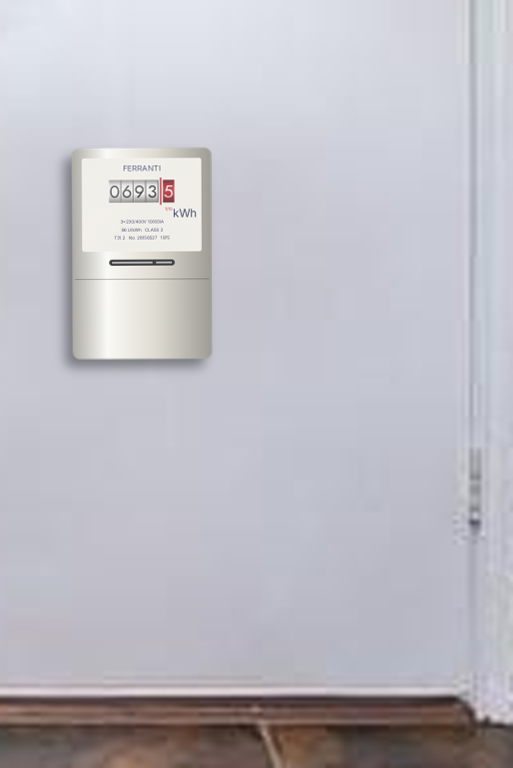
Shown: 693.5 kWh
